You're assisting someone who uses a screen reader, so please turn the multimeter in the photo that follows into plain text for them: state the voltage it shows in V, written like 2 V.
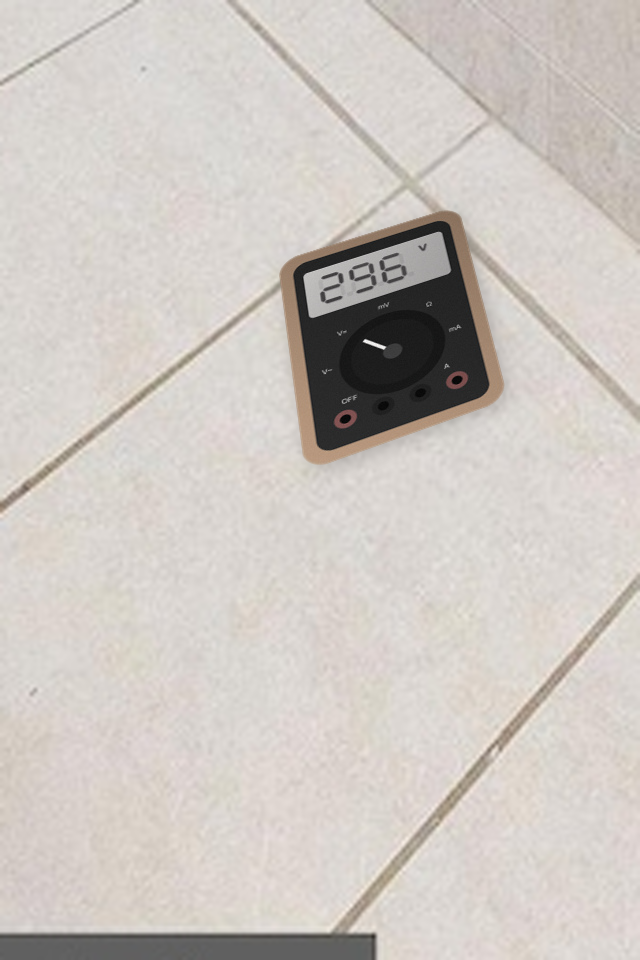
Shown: 296 V
